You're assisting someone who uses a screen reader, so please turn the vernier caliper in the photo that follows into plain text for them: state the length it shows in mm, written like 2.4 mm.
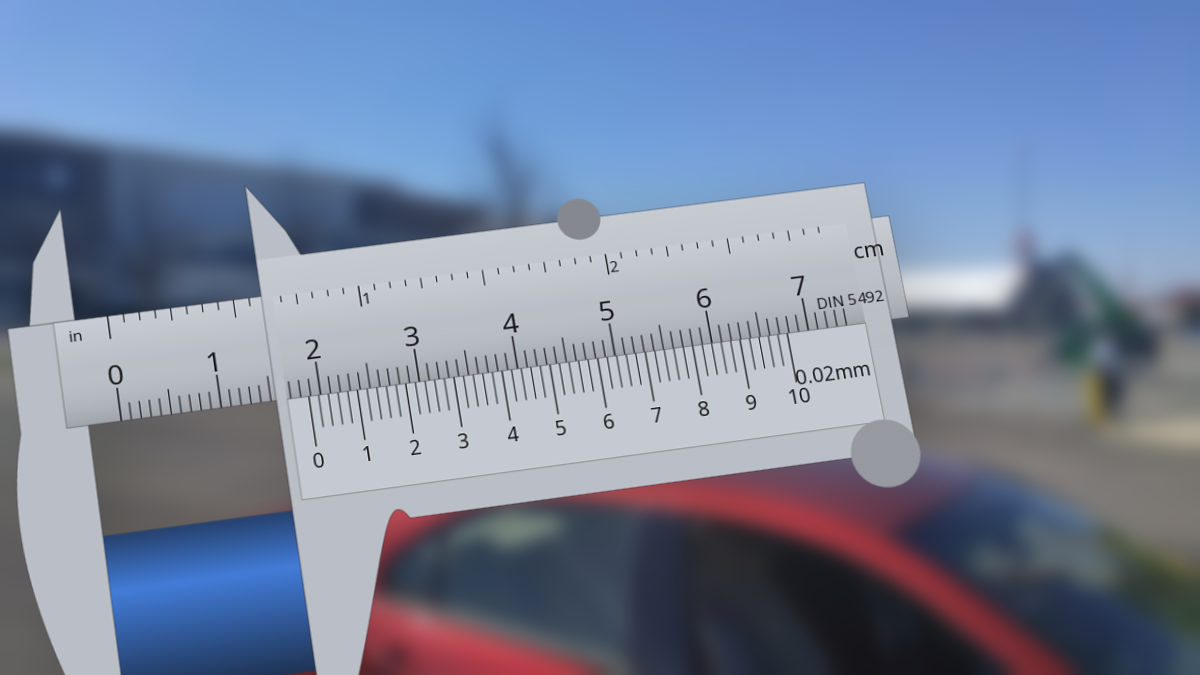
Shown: 18.8 mm
